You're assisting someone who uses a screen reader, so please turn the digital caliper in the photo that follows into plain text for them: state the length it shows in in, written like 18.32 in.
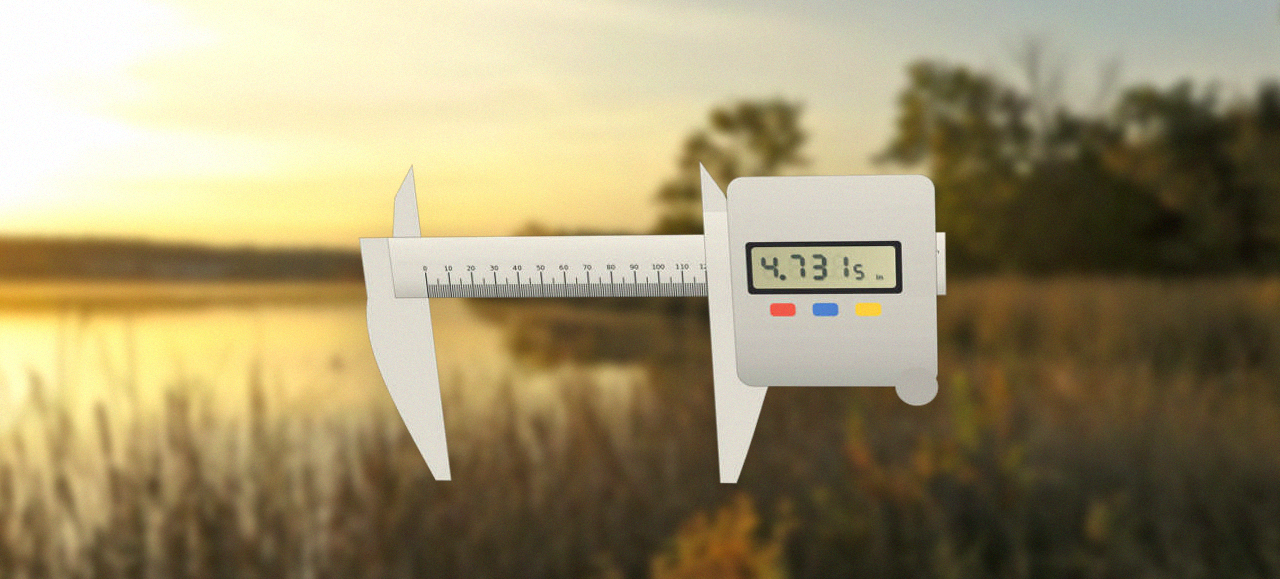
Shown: 4.7315 in
